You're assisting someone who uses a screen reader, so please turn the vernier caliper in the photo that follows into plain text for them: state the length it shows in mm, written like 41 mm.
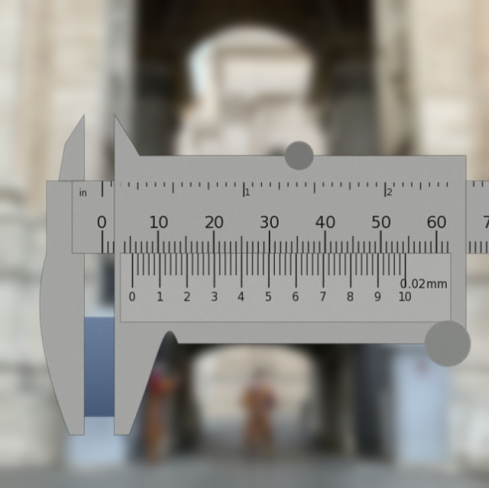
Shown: 5.4 mm
